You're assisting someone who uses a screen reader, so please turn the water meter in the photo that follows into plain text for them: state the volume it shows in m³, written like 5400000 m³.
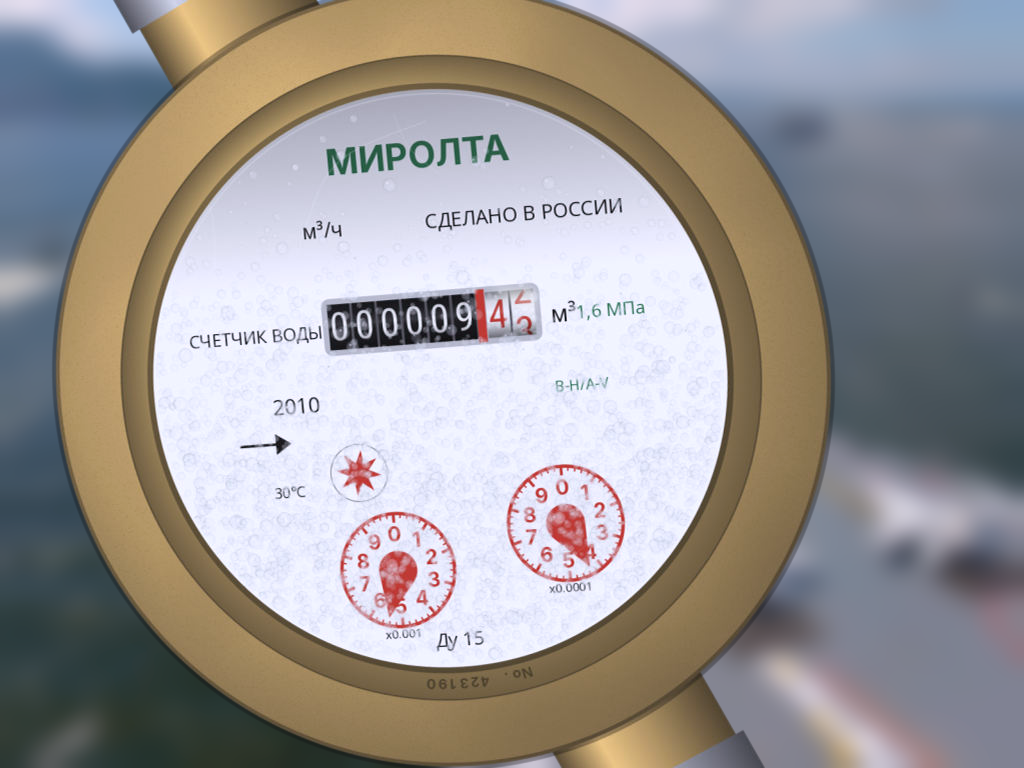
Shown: 9.4254 m³
